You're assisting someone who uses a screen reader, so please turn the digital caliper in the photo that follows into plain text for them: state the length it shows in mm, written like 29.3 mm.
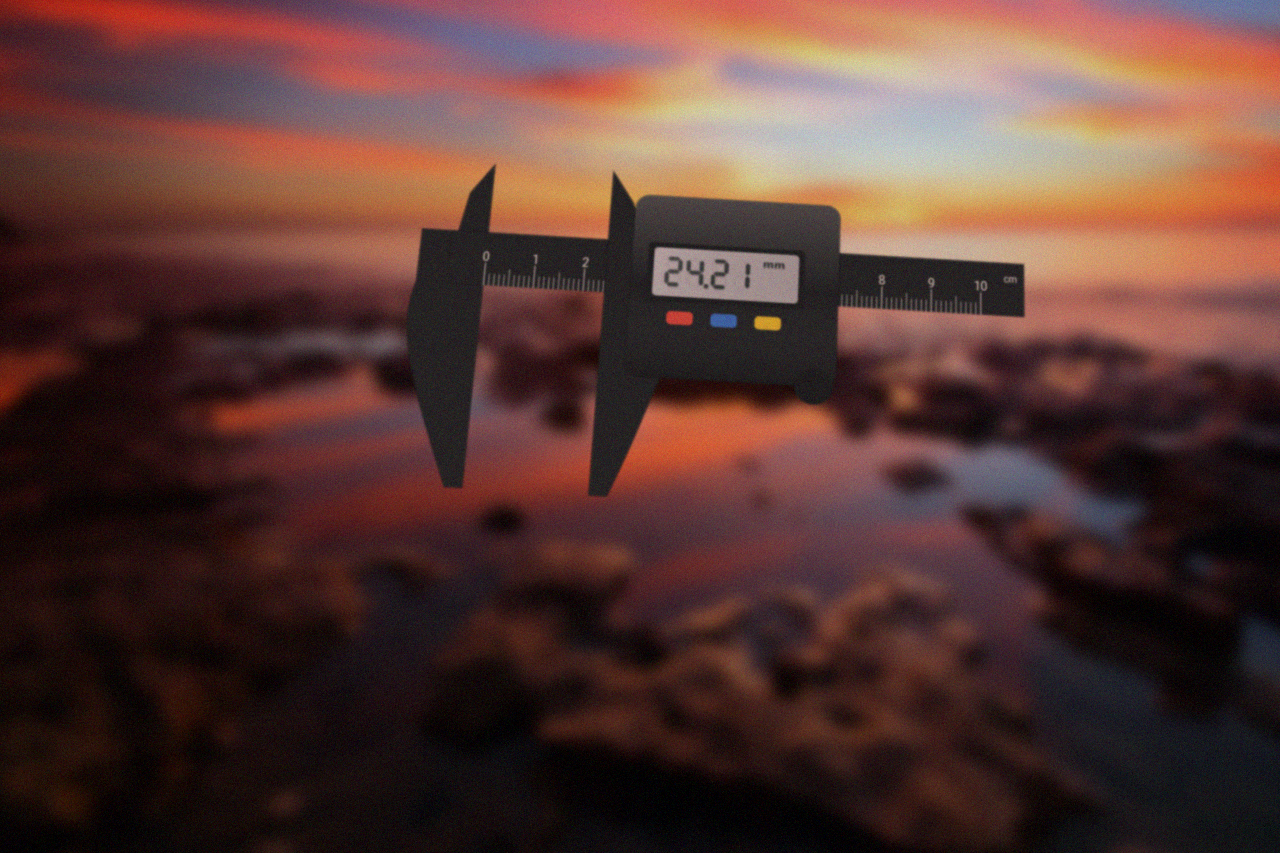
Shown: 24.21 mm
